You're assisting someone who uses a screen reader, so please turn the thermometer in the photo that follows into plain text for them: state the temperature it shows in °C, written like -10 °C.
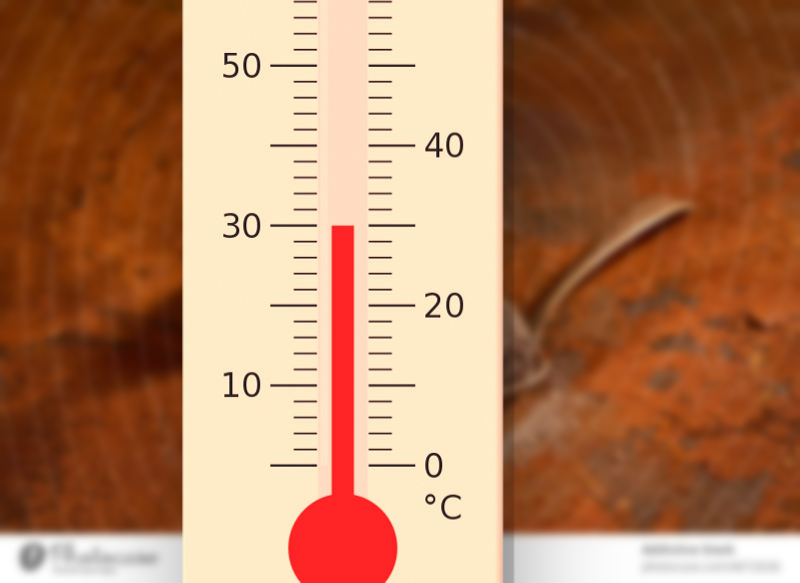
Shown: 30 °C
